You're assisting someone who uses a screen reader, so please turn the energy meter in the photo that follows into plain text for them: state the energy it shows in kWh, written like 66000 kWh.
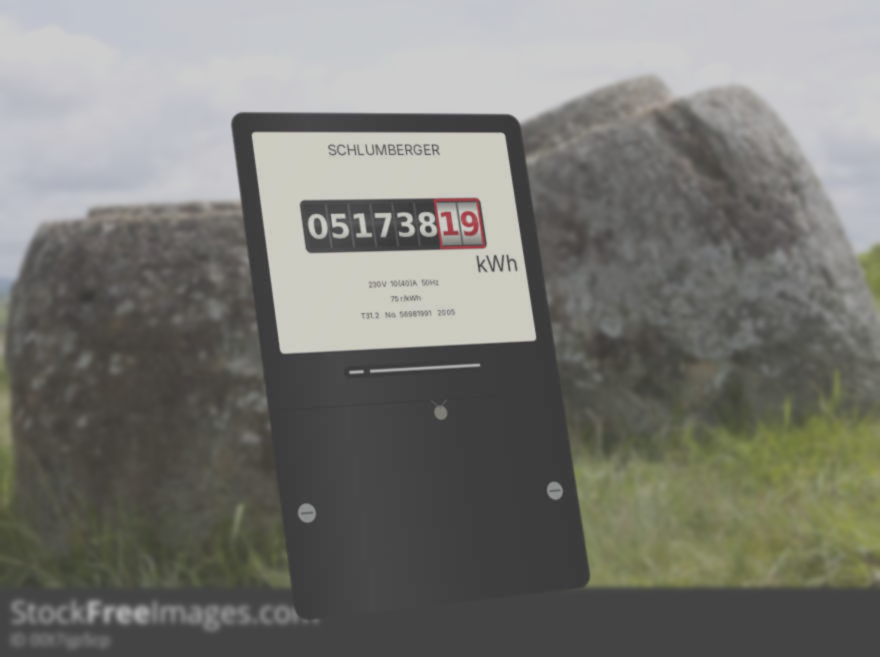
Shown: 51738.19 kWh
